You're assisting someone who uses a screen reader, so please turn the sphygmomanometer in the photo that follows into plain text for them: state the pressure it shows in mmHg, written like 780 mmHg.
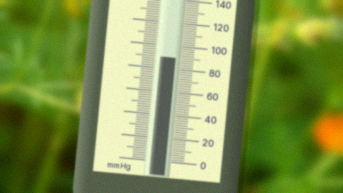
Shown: 90 mmHg
